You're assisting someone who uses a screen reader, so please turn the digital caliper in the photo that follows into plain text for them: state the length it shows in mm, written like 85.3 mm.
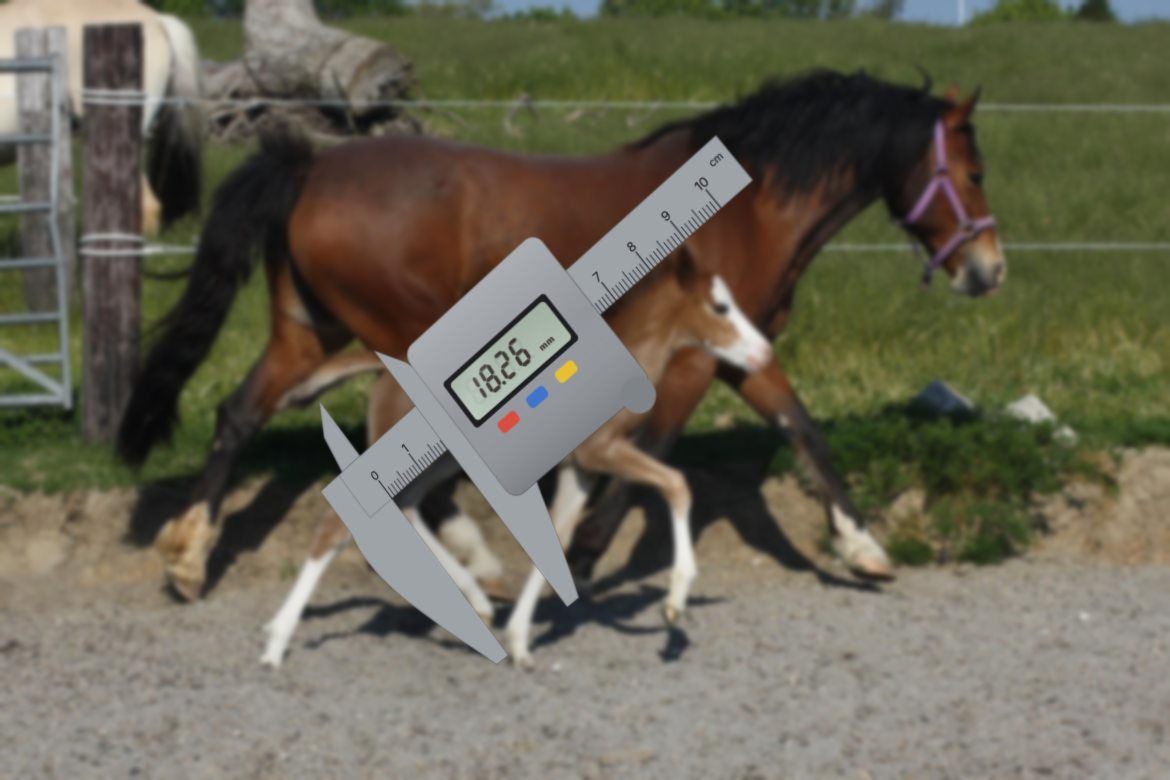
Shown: 18.26 mm
